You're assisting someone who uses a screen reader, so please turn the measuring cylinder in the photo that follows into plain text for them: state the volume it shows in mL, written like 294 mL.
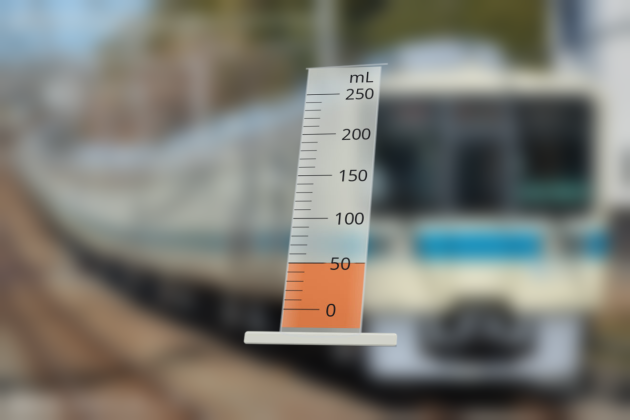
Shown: 50 mL
